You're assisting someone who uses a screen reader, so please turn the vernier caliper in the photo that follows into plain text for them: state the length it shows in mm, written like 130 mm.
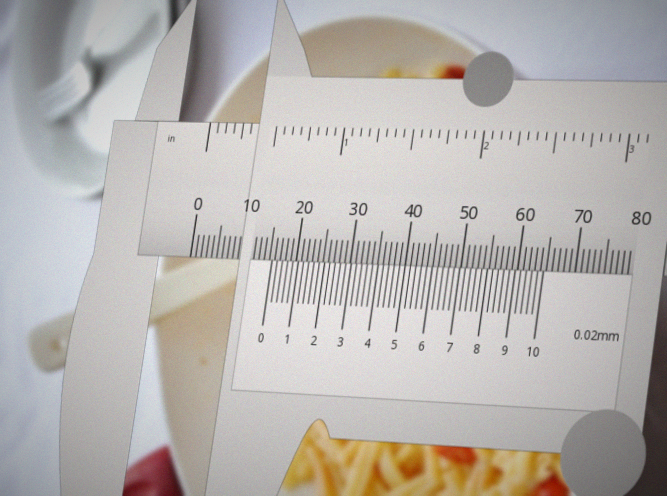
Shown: 15.5 mm
